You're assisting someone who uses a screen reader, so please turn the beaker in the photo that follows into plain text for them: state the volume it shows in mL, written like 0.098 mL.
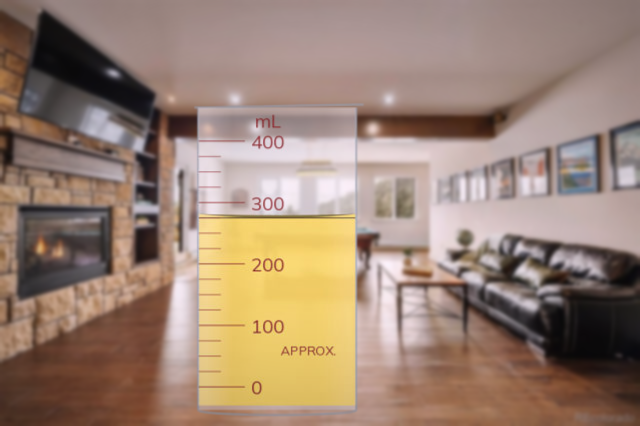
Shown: 275 mL
